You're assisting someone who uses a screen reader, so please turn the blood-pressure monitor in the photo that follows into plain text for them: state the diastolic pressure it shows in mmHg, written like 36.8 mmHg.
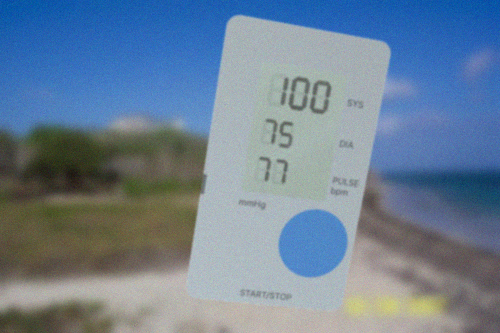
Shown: 75 mmHg
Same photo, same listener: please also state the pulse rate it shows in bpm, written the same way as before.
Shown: 77 bpm
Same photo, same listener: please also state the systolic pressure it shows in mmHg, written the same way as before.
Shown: 100 mmHg
